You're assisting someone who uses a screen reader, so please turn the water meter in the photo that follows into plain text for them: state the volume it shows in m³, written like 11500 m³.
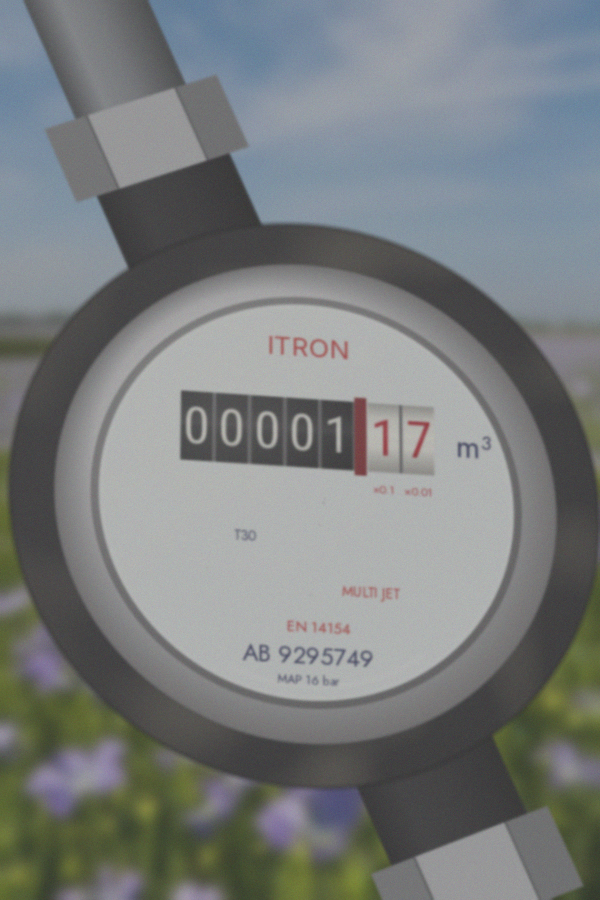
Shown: 1.17 m³
